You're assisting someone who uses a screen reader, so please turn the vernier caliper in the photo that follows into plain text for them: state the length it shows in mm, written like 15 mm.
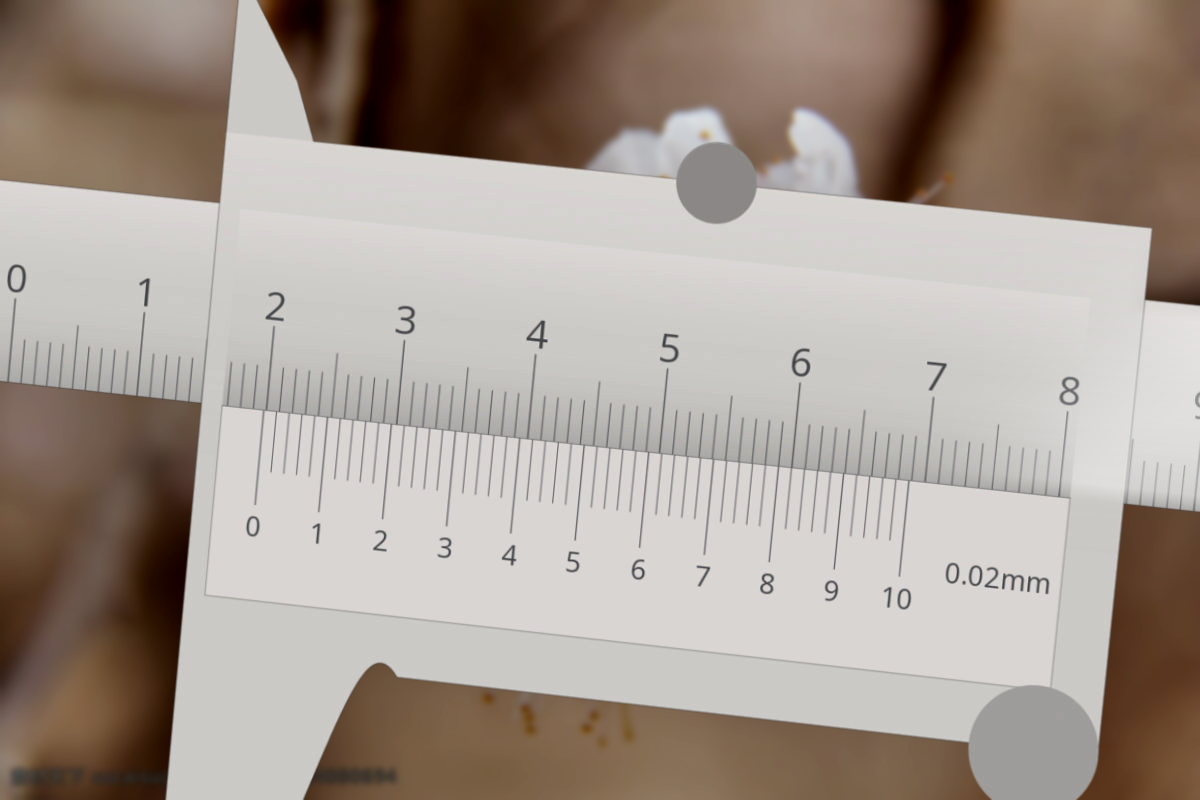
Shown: 19.8 mm
